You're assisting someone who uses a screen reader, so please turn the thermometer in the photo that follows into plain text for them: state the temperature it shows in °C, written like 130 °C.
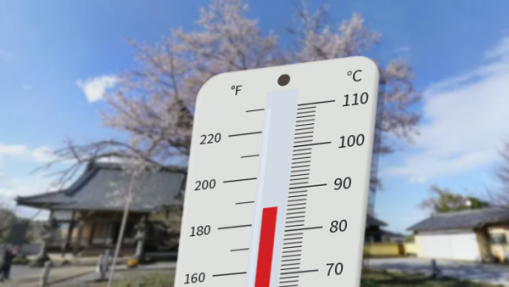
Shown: 86 °C
